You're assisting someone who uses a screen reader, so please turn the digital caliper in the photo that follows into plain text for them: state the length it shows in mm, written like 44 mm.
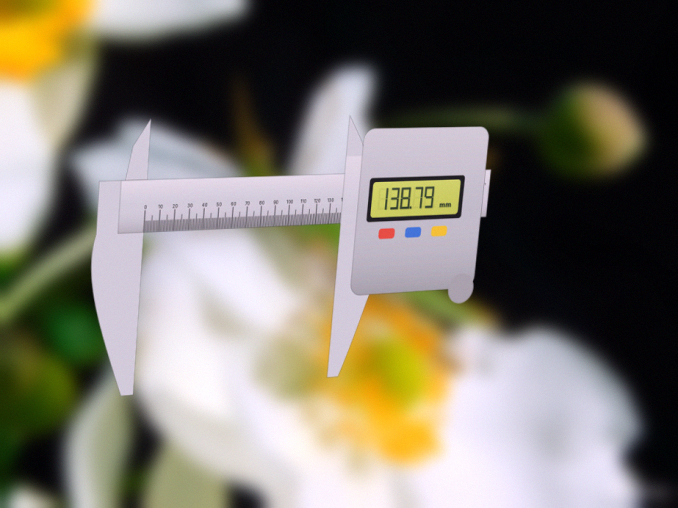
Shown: 138.79 mm
